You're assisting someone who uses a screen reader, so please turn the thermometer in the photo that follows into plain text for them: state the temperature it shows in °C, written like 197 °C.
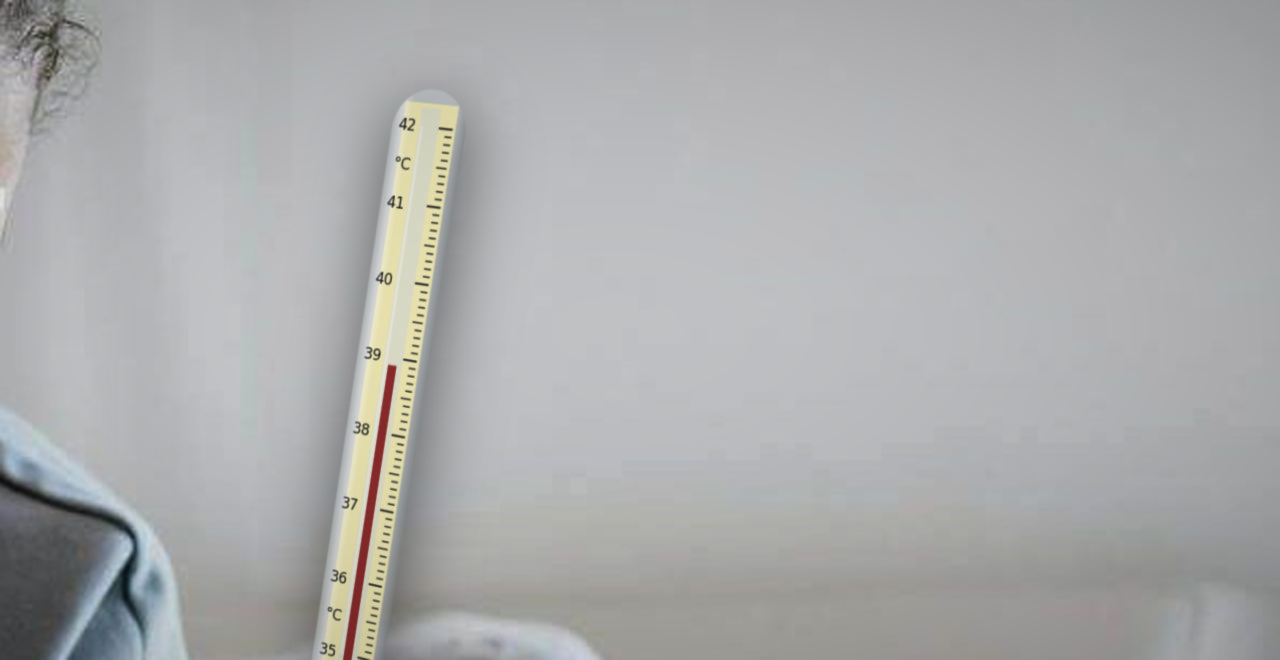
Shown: 38.9 °C
